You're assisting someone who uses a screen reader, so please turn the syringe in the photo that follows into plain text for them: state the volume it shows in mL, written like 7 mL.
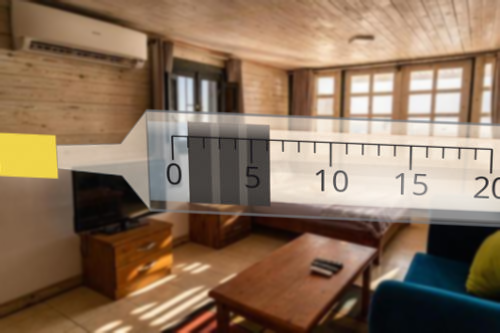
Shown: 1 mL
